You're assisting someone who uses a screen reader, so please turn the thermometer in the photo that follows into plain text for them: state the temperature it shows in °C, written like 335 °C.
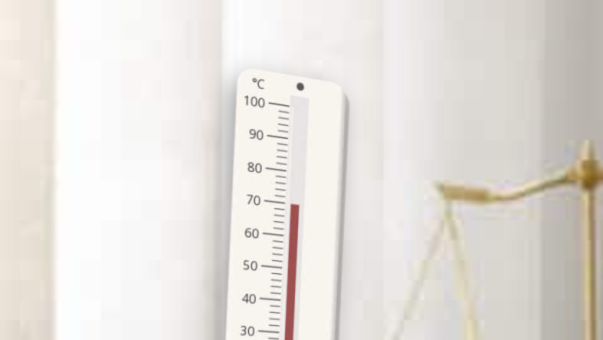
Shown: 70 °C
